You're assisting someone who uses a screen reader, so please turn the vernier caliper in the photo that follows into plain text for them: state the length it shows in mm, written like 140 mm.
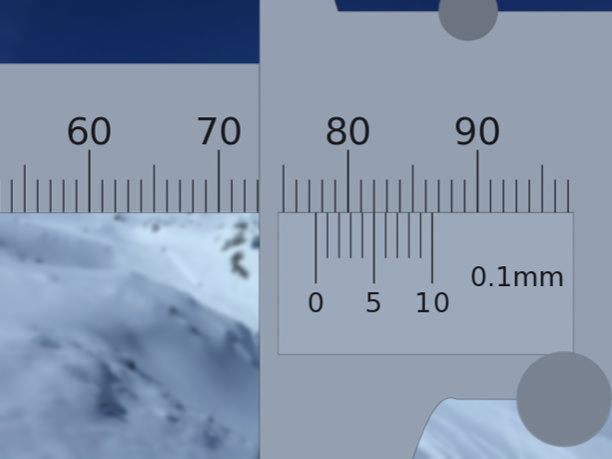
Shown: 77.5 mm
